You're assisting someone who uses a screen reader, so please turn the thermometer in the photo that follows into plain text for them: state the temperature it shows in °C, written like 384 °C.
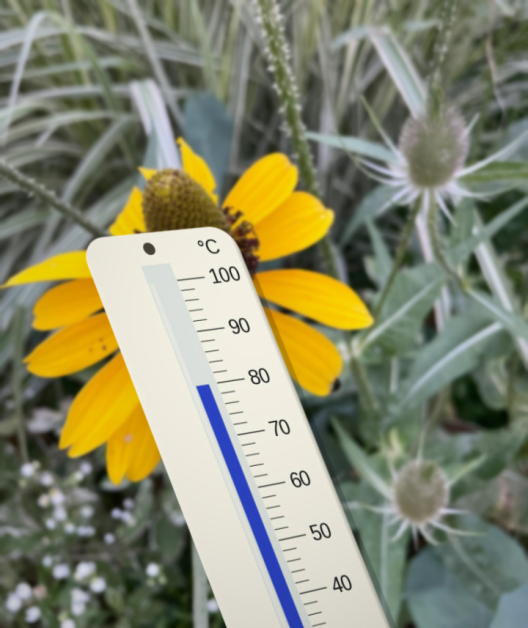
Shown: 80 °C
